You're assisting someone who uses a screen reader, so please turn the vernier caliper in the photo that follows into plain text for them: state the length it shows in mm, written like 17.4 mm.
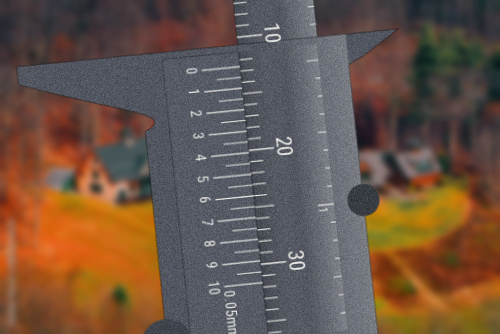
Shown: 12.6 mm
